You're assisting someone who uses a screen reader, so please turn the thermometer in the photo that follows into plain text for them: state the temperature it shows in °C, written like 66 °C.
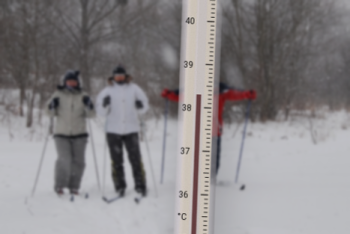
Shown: 38.3 °C
